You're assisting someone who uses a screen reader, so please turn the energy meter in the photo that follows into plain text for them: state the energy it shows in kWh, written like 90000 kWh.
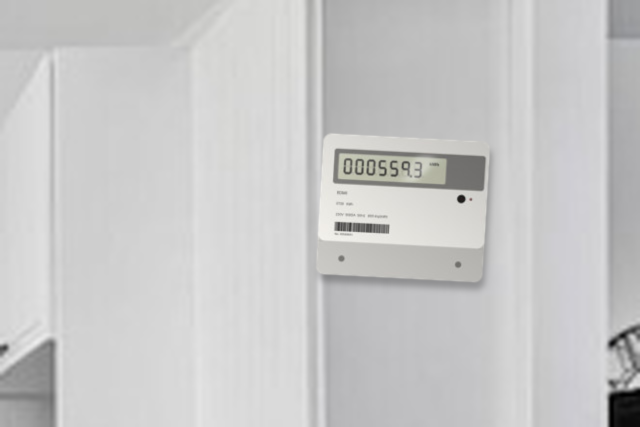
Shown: 559.3 kWh
